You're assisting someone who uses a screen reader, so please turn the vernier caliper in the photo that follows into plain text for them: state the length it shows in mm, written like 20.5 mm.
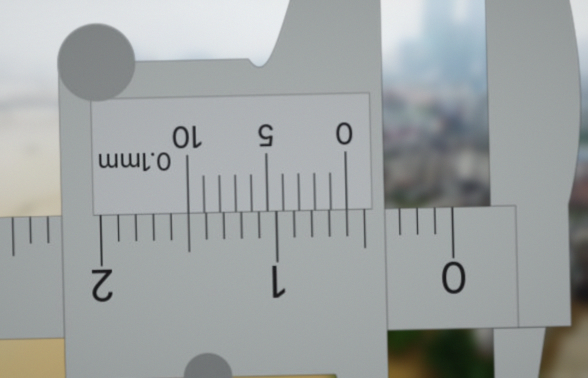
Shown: 6.0 mm
